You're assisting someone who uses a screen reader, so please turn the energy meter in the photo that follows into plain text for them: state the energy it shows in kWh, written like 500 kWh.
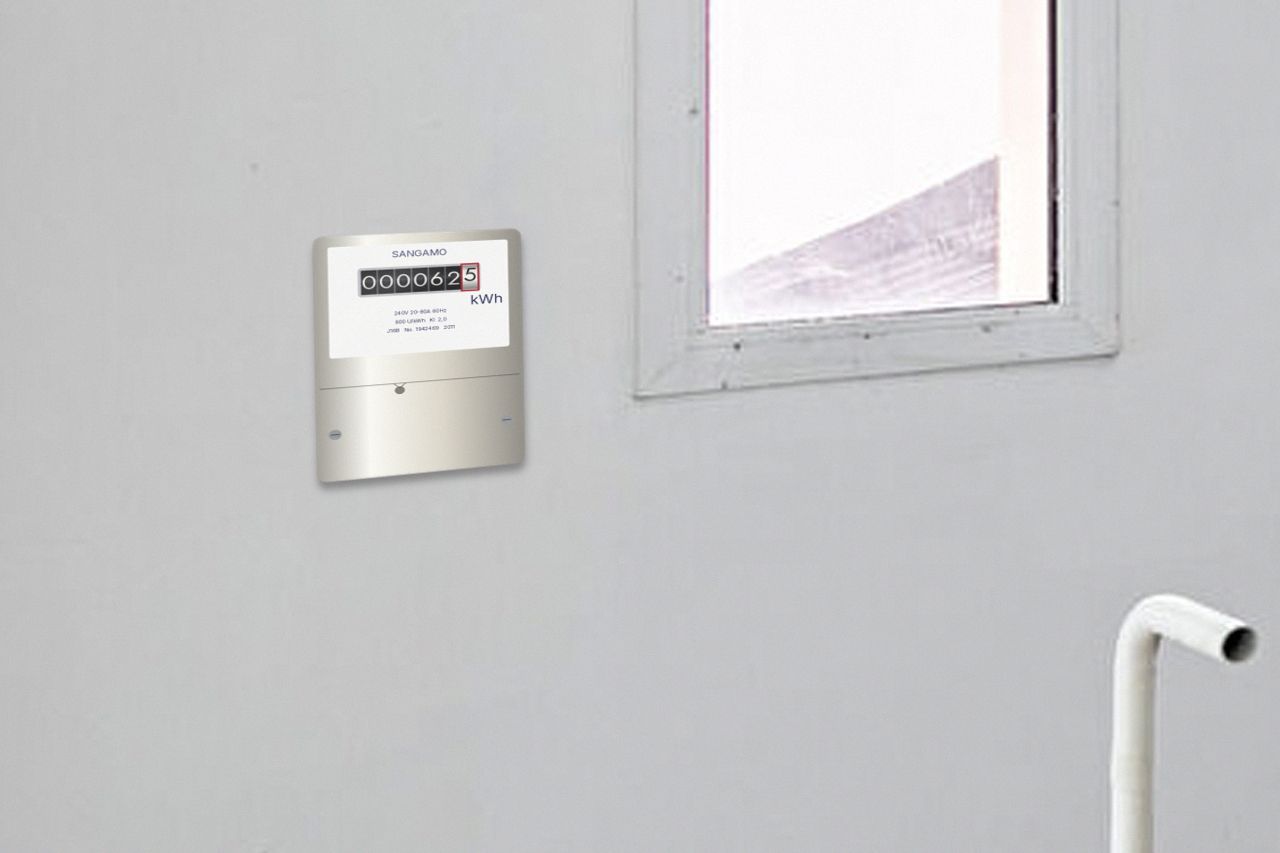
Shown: 62.5 kWh
